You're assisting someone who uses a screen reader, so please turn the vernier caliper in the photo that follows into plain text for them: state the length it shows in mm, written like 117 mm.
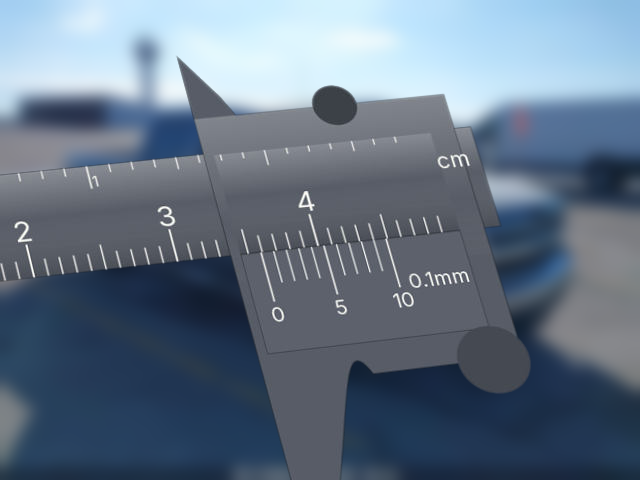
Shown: 35.9 mm
